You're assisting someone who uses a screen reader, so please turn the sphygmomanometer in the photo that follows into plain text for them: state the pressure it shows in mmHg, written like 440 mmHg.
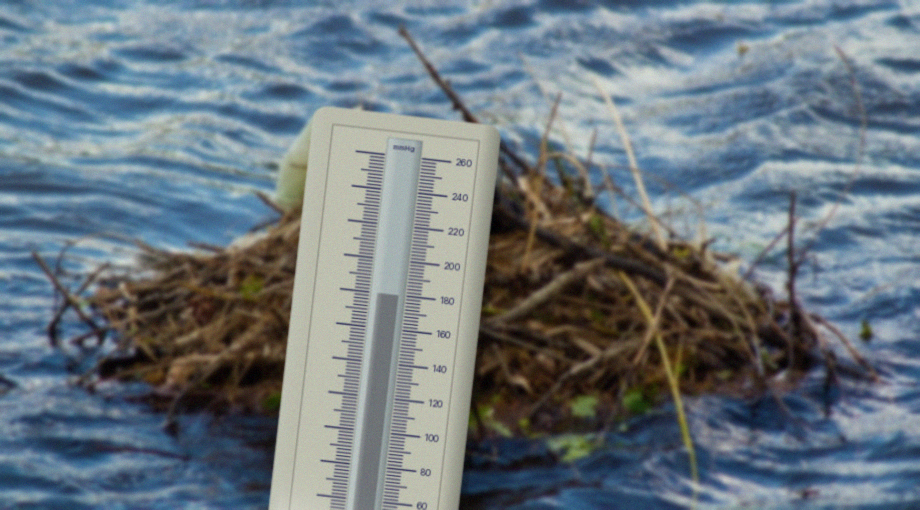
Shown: 180 mmHg
